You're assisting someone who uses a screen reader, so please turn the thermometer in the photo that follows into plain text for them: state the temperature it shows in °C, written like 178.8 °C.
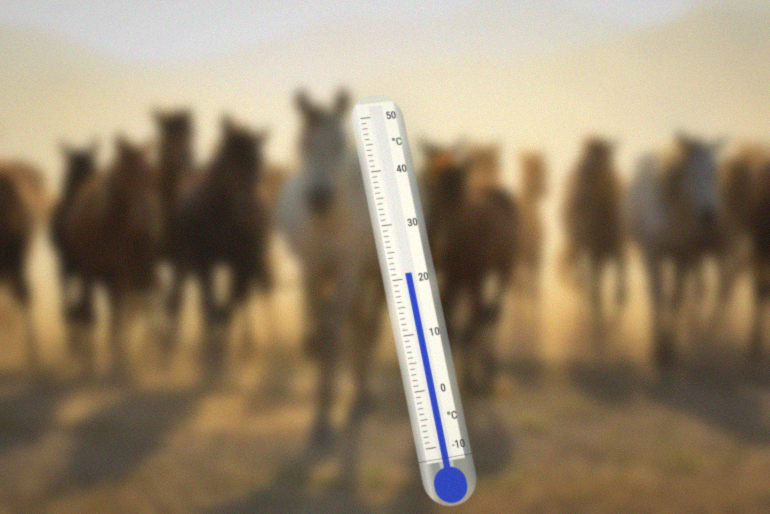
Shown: 21 °C
